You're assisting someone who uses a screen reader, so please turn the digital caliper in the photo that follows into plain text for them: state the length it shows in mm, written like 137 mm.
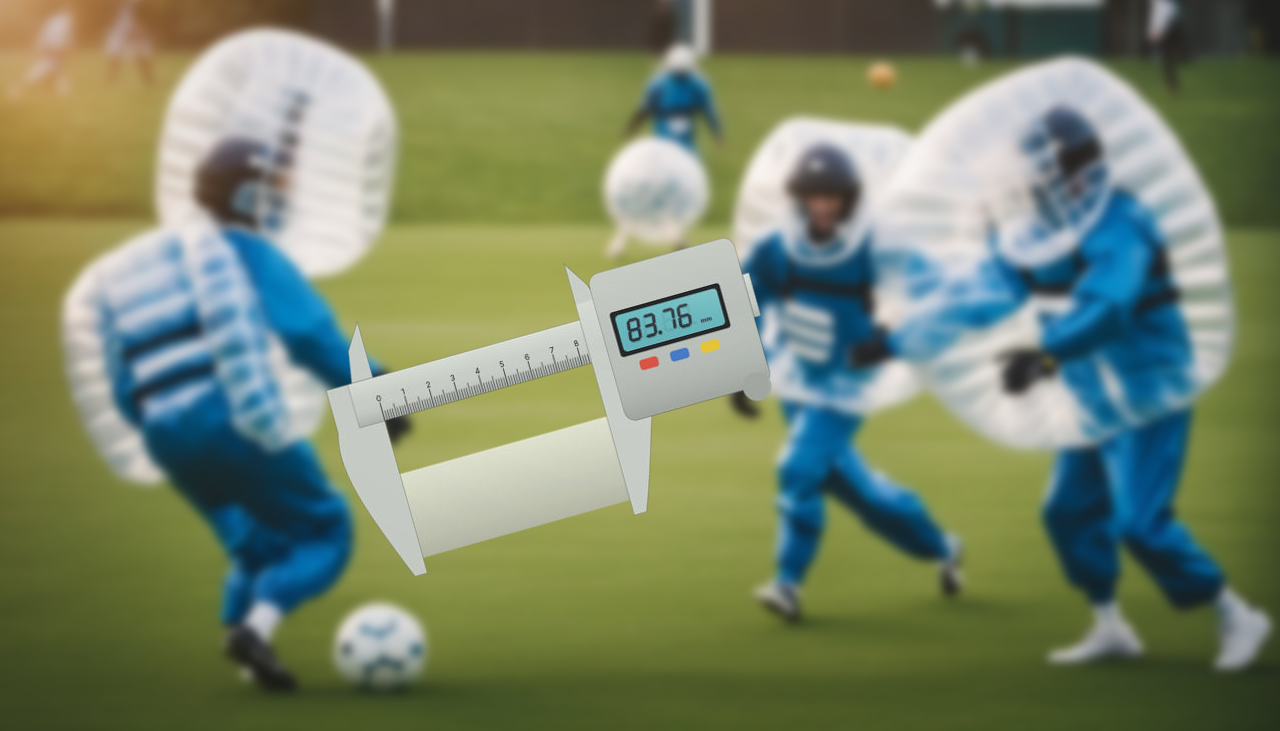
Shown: 83.76 mm
